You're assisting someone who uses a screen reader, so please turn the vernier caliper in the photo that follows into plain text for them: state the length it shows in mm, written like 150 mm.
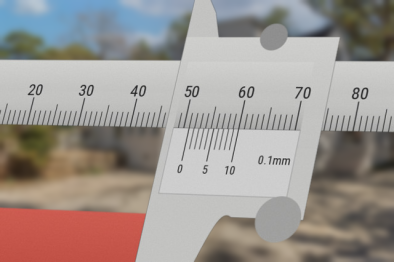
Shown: 51.0 mm
